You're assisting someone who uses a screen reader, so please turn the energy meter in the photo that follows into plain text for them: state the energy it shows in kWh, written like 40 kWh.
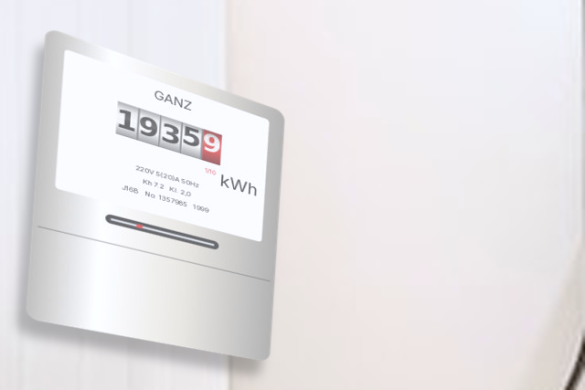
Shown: 1935.9 kWh
